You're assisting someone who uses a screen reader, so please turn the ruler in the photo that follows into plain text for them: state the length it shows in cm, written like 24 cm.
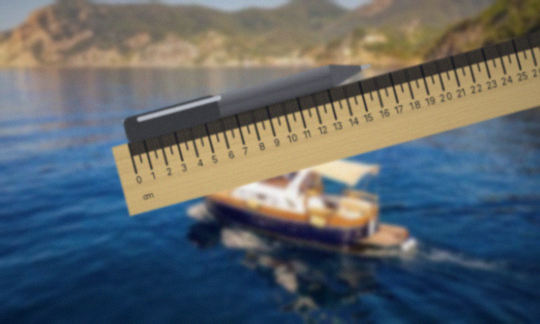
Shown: 16 cm
